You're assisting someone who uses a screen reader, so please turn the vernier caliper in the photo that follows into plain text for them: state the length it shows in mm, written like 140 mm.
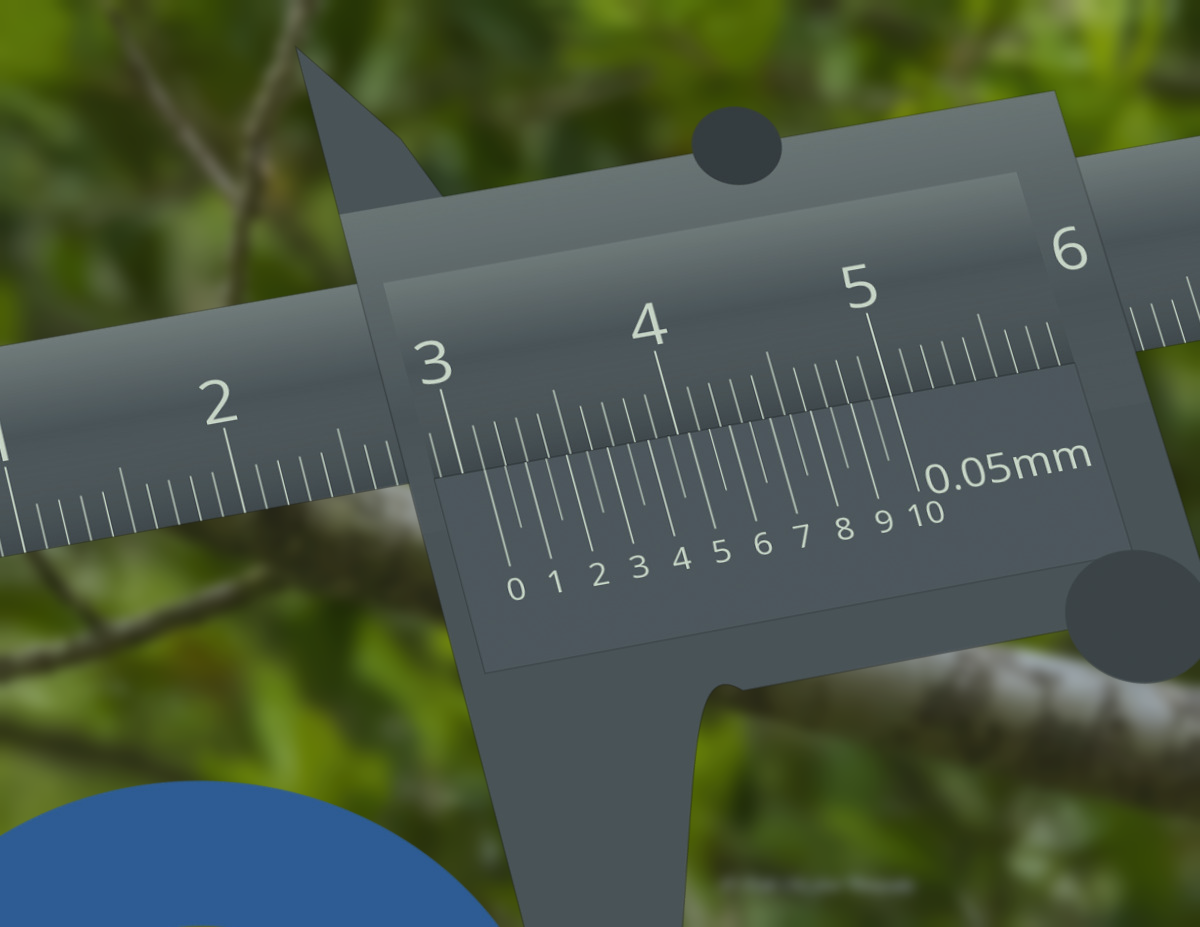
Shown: 31.0 mm
